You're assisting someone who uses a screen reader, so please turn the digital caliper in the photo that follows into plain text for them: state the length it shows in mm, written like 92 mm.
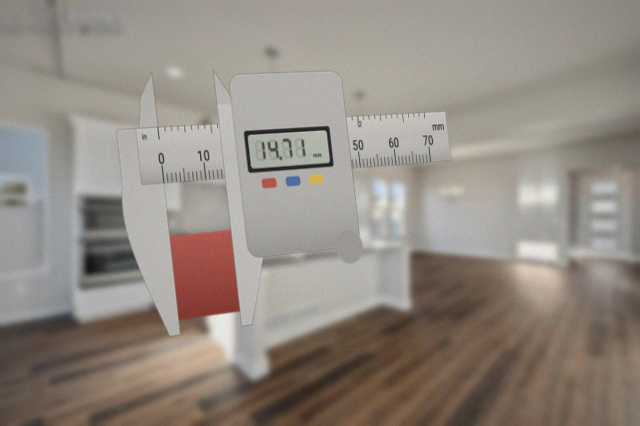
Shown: 14.71 mm
